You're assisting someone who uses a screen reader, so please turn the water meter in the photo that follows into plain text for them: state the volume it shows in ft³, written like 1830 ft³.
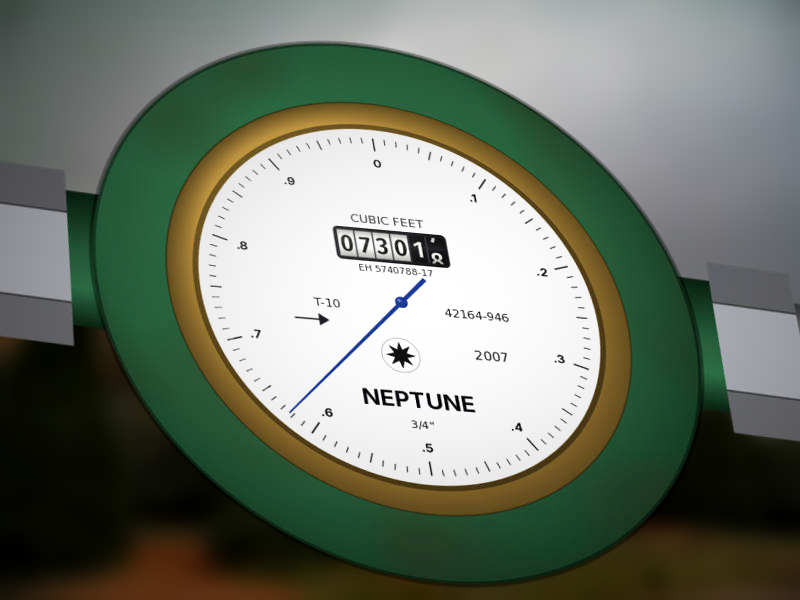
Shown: 73017.62 ft³
